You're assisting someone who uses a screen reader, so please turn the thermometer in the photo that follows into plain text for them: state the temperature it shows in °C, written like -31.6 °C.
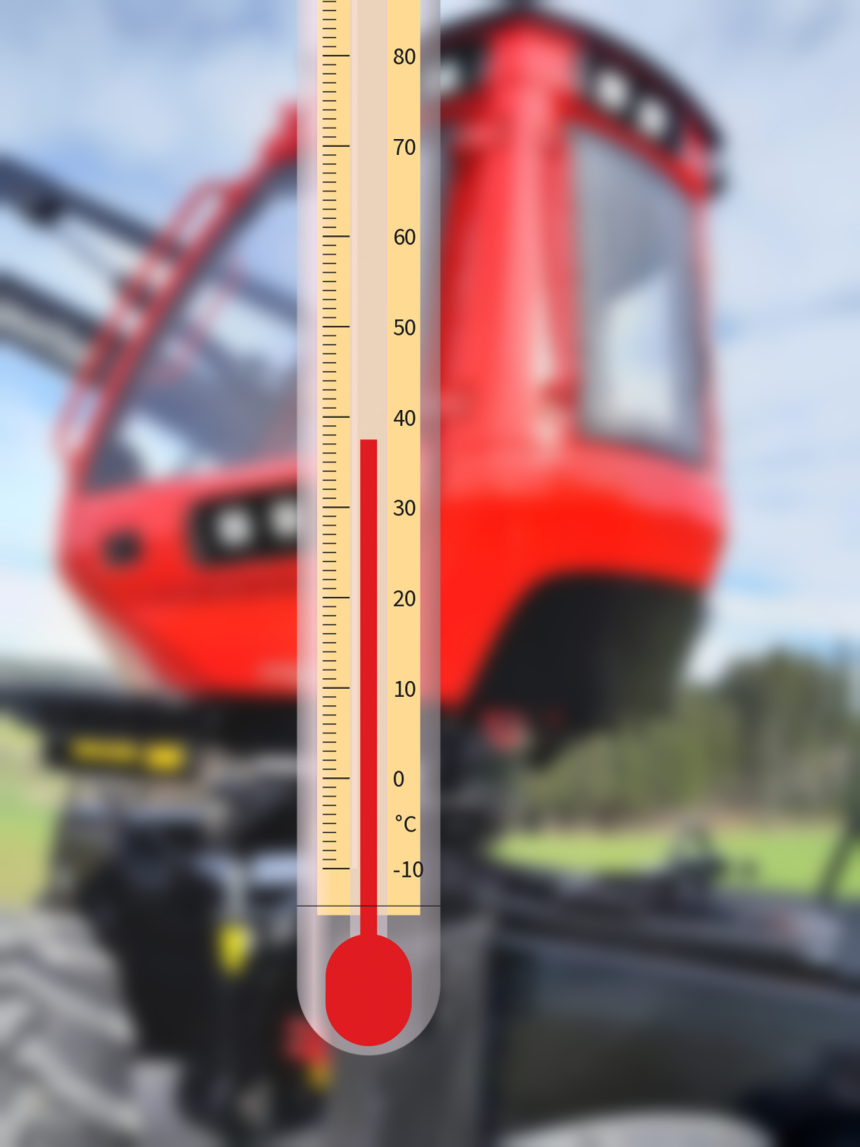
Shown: 37.5 °C
